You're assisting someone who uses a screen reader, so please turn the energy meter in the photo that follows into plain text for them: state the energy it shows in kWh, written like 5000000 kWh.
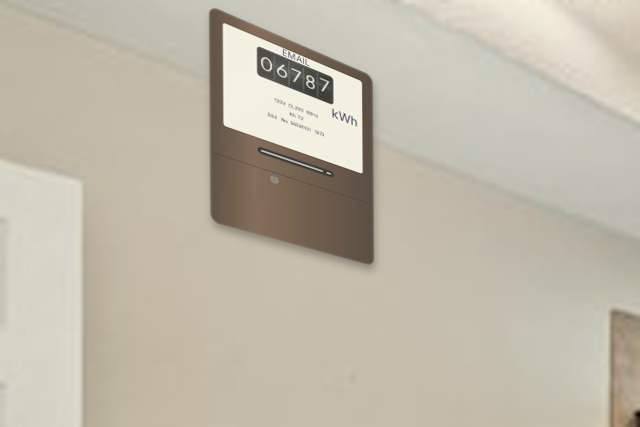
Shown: 6787 kWh
